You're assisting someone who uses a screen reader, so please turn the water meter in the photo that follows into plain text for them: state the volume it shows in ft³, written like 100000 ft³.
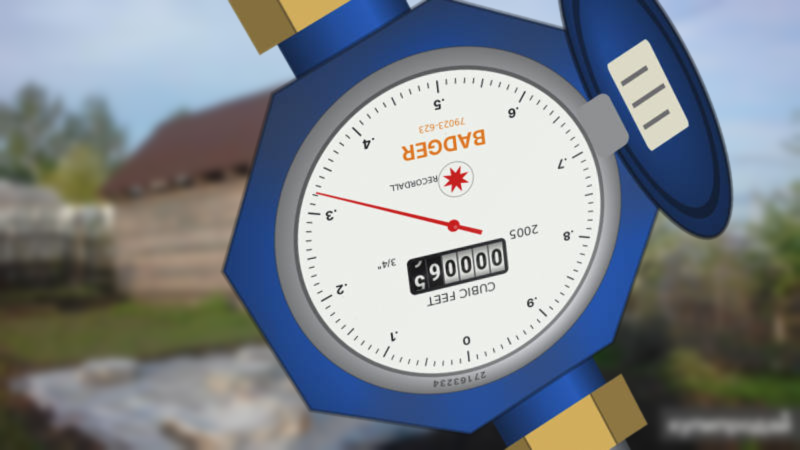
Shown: 65.32 ft³
